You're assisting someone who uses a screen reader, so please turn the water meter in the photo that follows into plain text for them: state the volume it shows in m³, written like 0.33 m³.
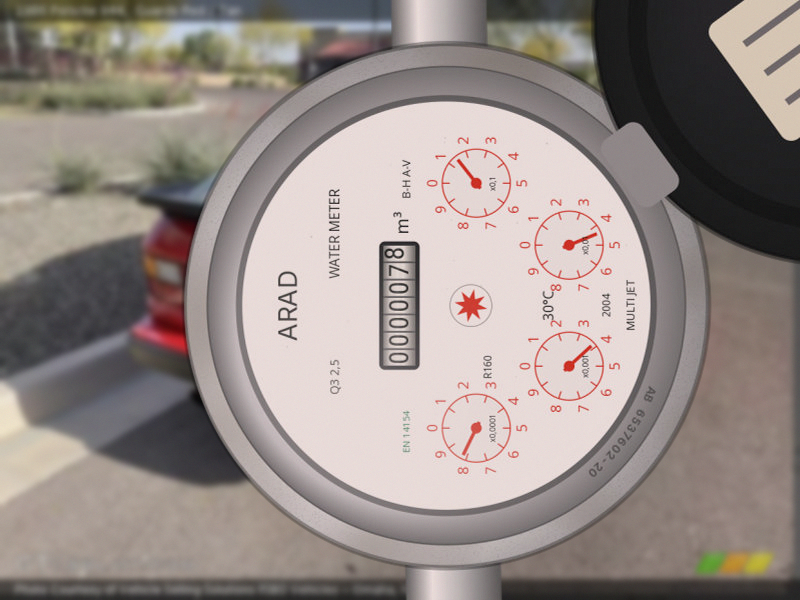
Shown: 78.1438 m³
